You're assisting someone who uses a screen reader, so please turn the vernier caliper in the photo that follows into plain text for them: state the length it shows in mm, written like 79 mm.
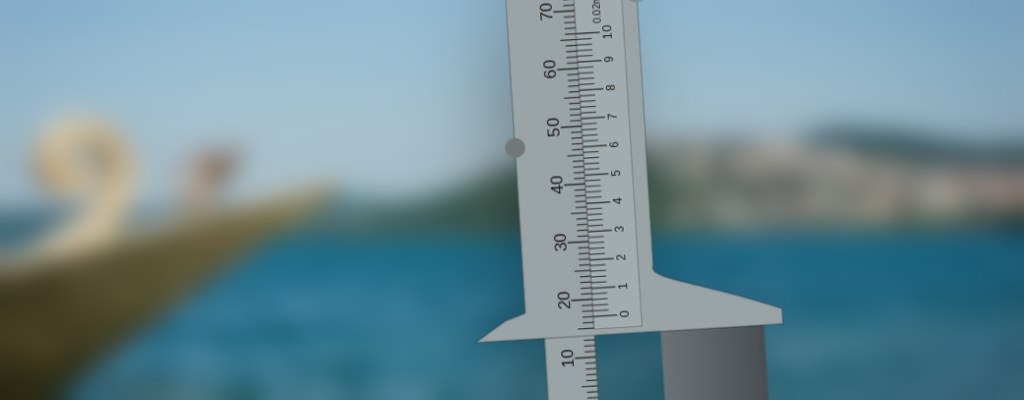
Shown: 17.0 mm
